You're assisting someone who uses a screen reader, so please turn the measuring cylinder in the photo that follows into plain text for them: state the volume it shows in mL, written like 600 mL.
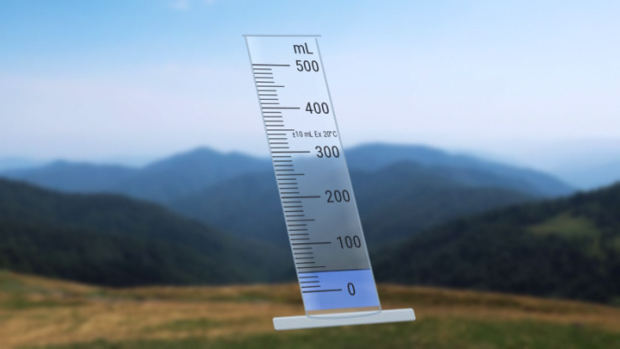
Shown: 40 mL
